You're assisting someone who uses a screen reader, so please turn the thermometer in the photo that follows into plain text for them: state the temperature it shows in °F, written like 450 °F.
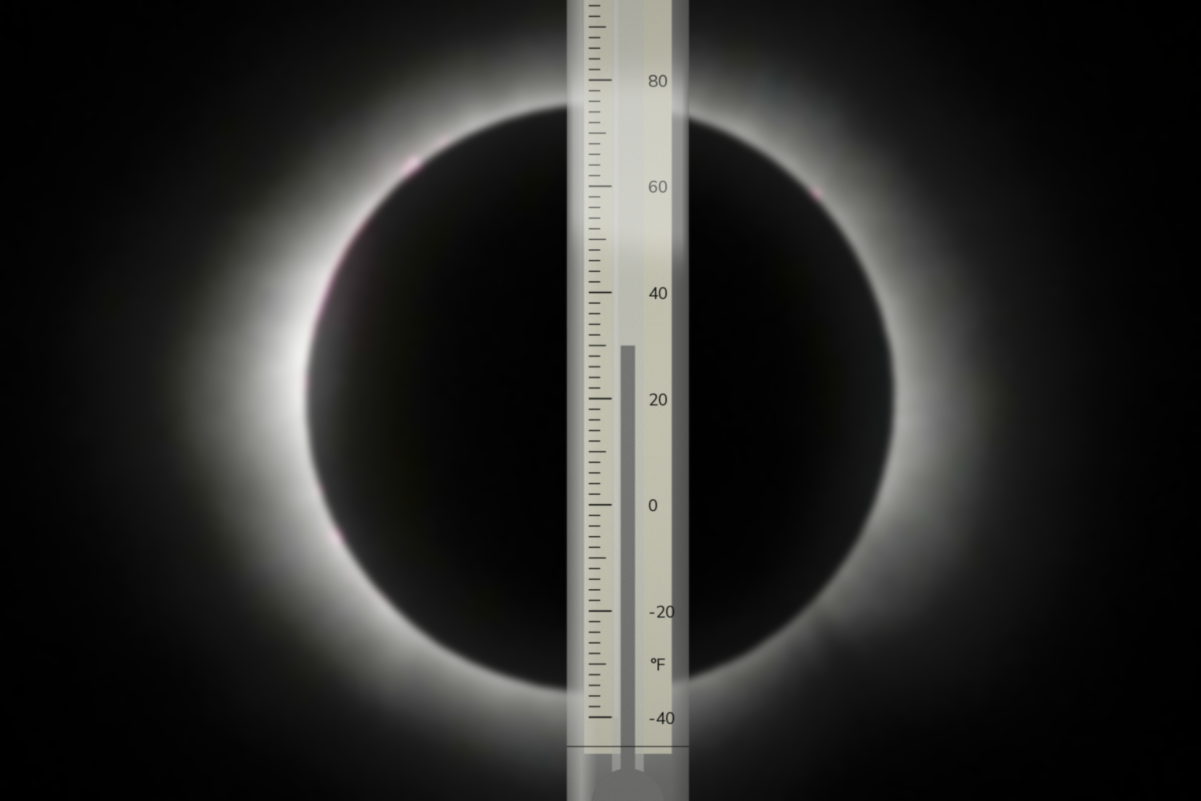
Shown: 30 °F
